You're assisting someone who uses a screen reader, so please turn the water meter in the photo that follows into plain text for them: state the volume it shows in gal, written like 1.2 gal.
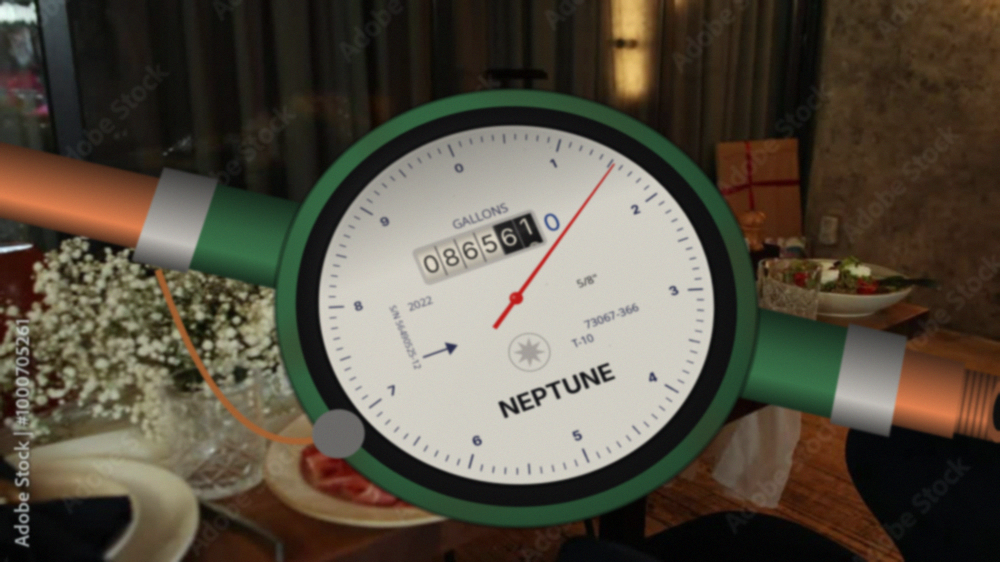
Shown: 865611.5 gal
